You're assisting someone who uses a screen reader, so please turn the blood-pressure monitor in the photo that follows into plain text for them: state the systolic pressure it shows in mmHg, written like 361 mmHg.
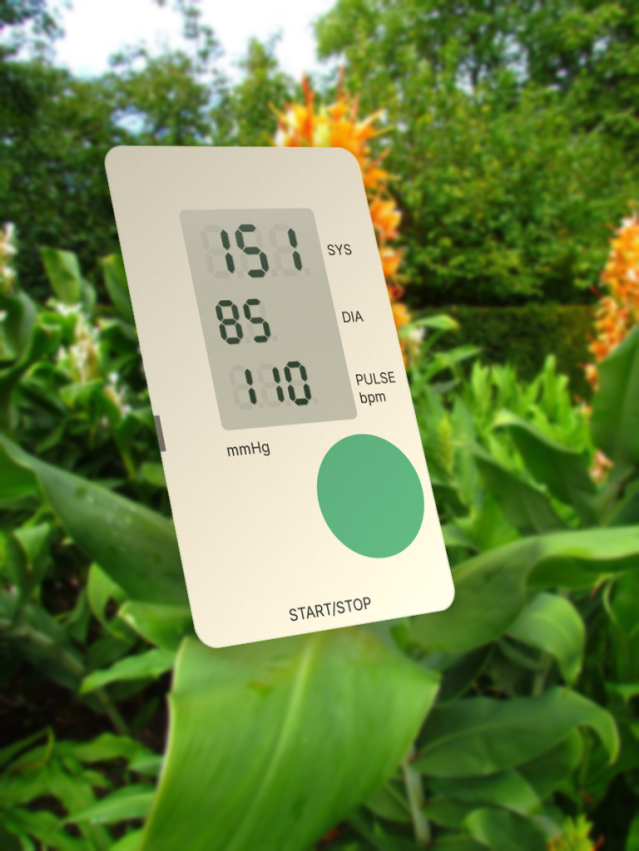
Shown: 151 mmHg
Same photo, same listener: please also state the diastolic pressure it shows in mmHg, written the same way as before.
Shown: 85 mmHg
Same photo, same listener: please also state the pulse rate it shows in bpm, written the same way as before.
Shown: 110 bpm
